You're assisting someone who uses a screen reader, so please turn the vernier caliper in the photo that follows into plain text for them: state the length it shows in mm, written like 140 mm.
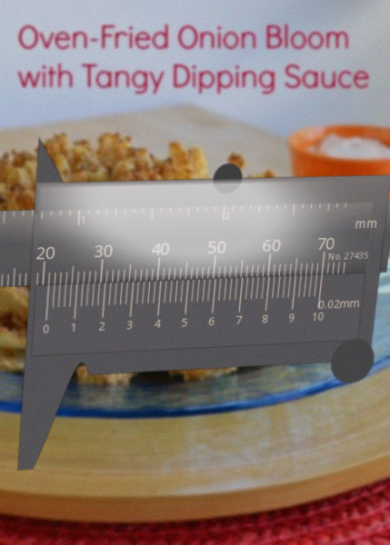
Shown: 21.0 mm
